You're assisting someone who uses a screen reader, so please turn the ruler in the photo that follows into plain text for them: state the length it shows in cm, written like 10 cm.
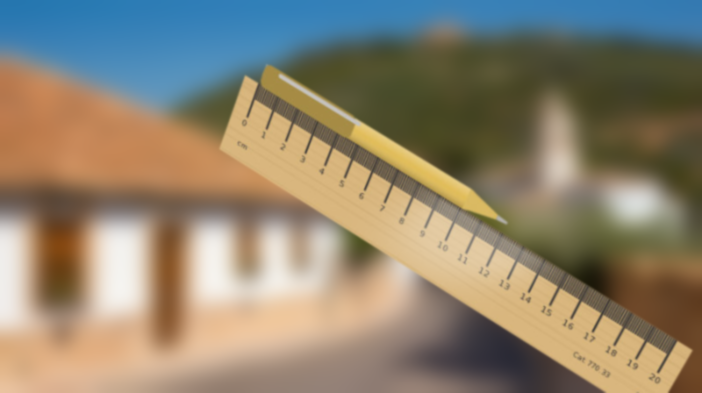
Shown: 12 cm
